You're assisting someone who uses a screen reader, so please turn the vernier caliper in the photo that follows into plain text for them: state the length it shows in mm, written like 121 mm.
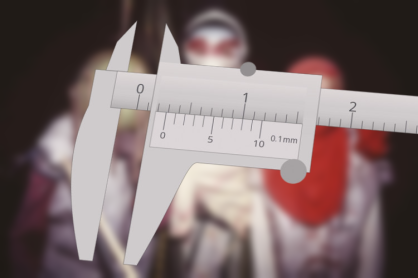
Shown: 2.8 mm
